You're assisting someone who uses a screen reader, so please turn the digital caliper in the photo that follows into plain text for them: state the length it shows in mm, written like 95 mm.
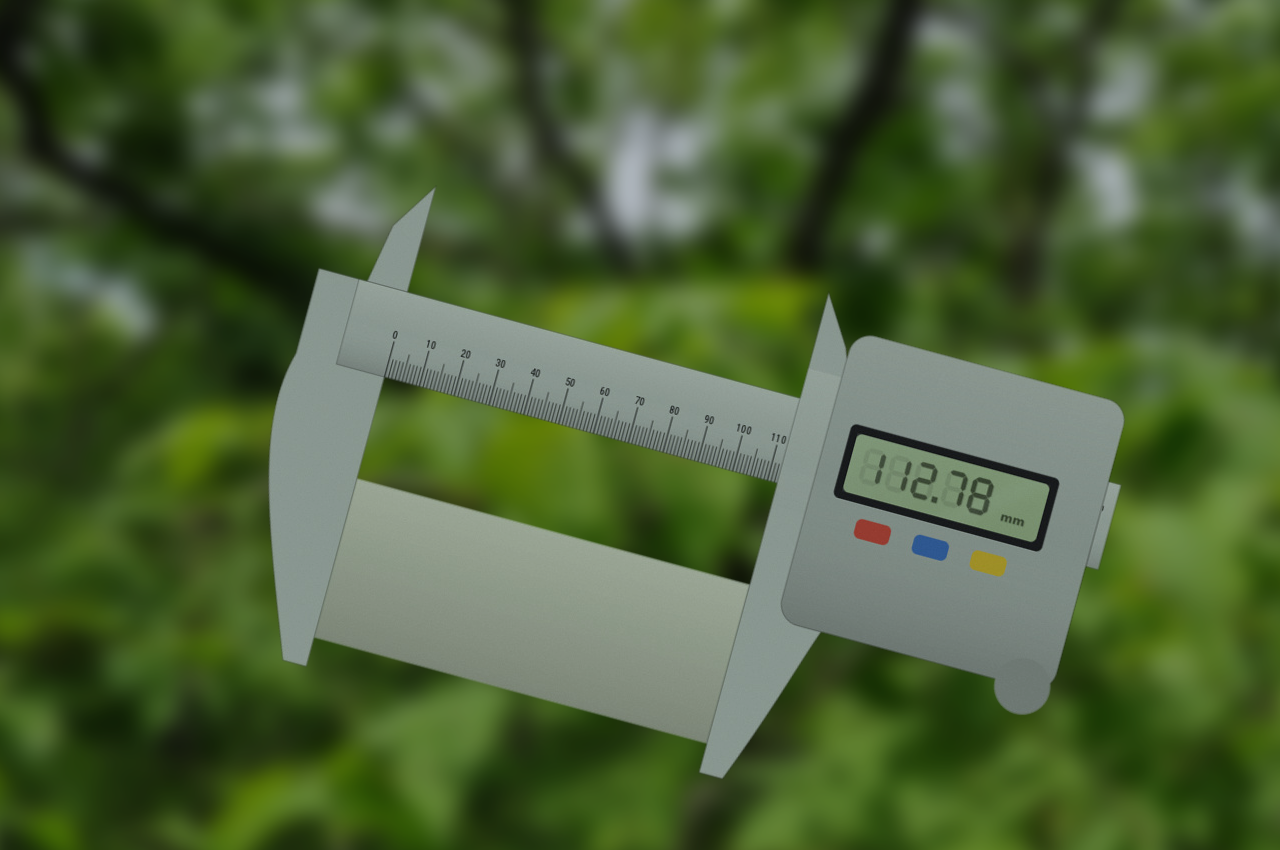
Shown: 112.78 mm
